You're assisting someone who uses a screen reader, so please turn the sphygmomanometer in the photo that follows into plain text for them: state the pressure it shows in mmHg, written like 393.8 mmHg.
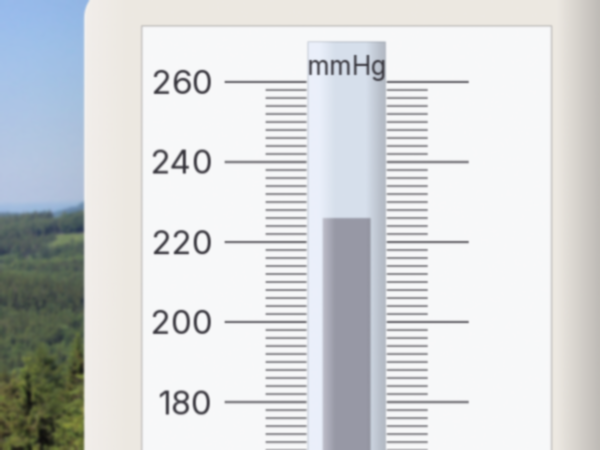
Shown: 226 mmHg
